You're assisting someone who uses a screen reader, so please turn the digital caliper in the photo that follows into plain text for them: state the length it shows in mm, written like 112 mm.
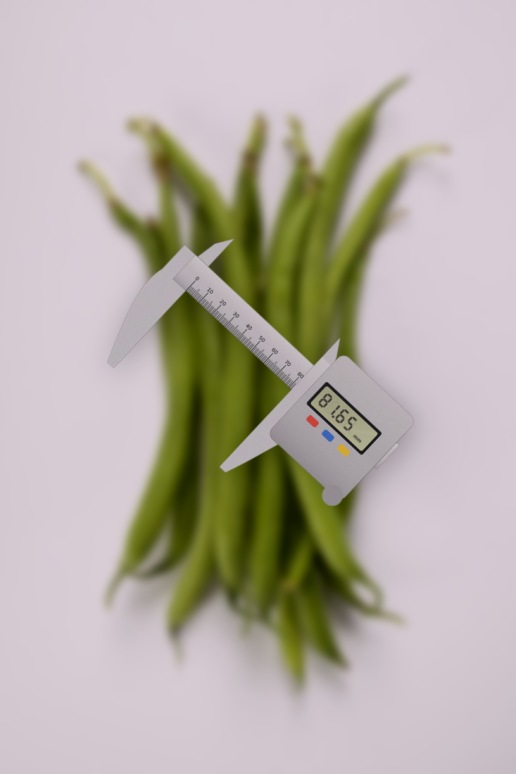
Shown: 81.65 mm
